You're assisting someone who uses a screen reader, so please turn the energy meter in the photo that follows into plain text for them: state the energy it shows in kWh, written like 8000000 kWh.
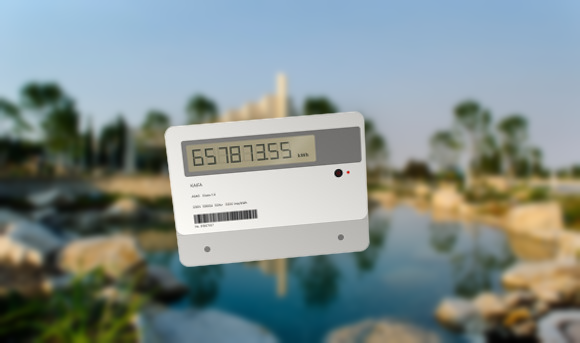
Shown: 657873.55 kWh
